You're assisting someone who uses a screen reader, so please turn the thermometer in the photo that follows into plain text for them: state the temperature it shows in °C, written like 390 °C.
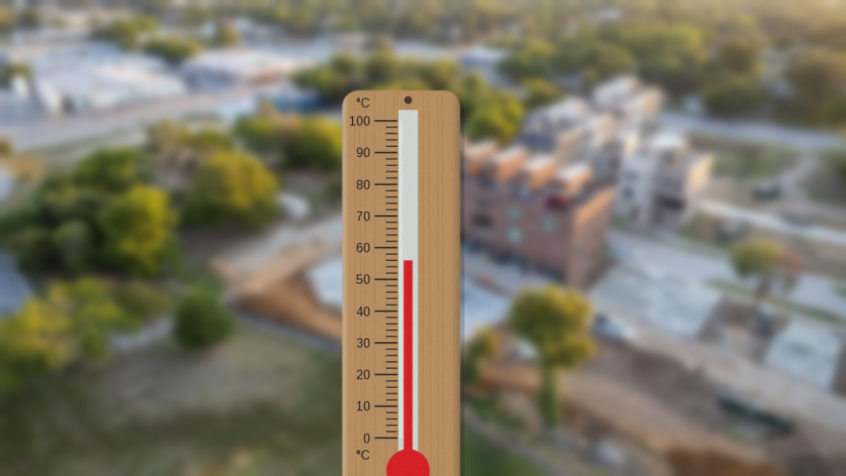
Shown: 56 °C
